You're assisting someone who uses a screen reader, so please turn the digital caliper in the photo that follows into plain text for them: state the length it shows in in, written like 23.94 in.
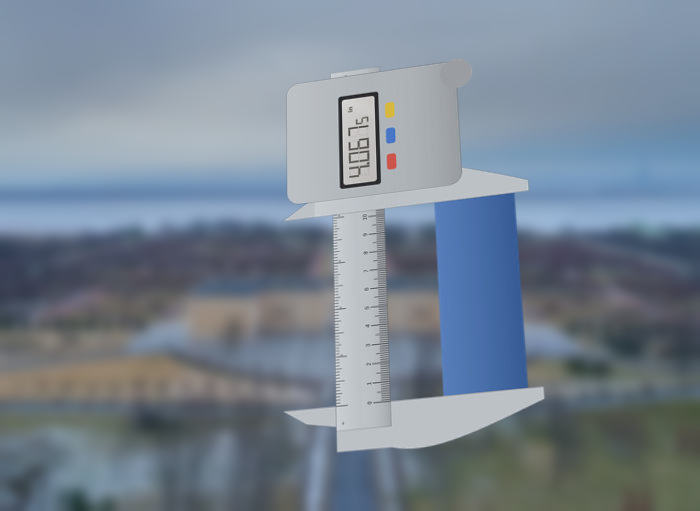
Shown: 4.0675 in
